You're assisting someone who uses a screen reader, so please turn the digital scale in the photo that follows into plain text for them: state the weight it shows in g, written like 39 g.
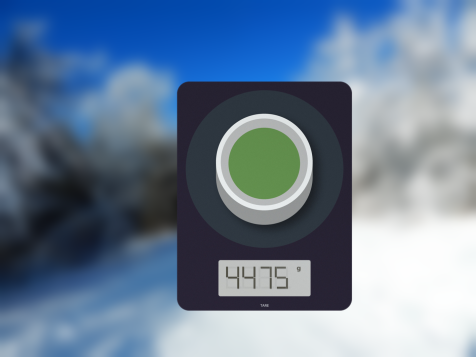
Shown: 4475 g
